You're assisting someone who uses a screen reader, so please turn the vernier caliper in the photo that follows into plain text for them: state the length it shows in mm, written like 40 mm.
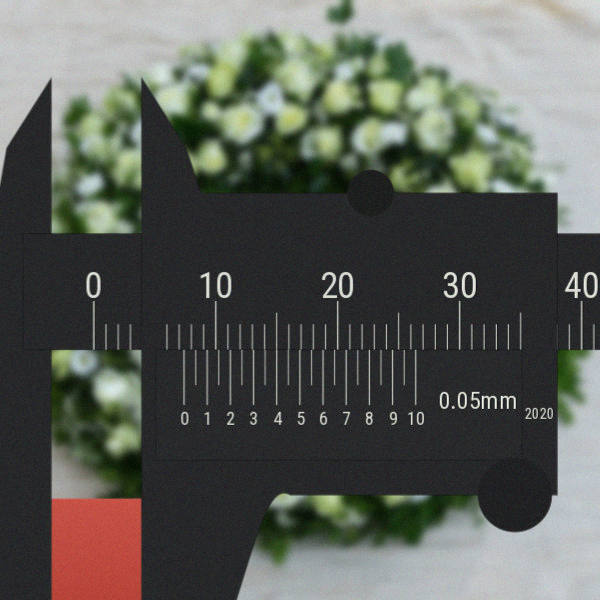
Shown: 7.4 mm
